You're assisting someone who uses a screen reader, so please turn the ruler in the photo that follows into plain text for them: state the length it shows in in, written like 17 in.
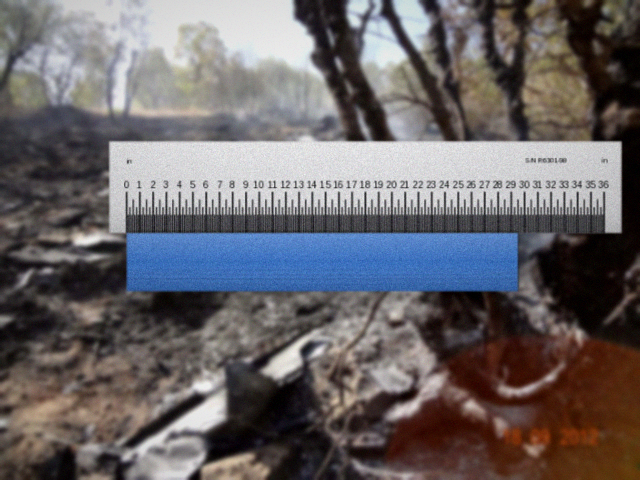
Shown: 29.5 in
